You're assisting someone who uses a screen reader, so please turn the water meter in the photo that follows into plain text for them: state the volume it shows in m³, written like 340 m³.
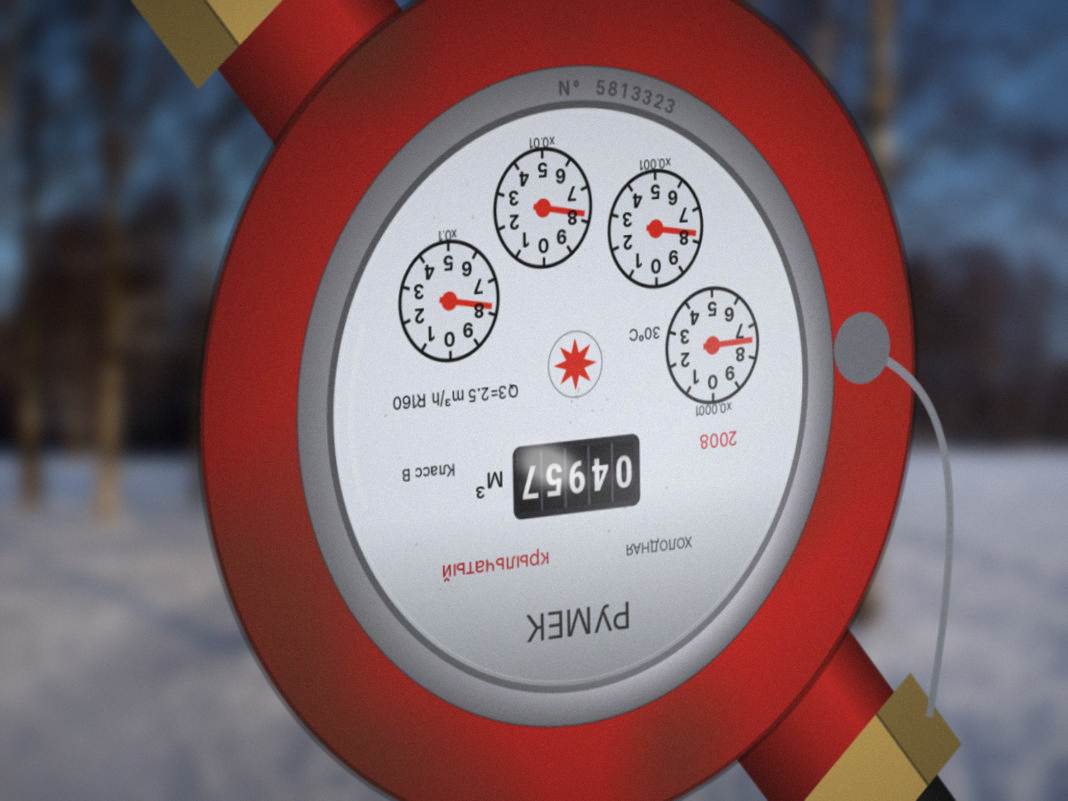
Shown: 4957.7777 m³
